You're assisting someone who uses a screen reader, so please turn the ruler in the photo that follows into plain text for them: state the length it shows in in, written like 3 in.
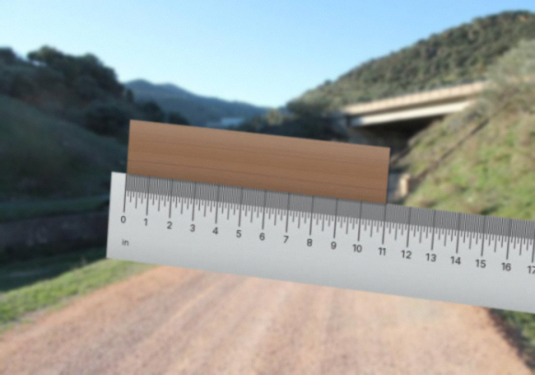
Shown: 11 in
